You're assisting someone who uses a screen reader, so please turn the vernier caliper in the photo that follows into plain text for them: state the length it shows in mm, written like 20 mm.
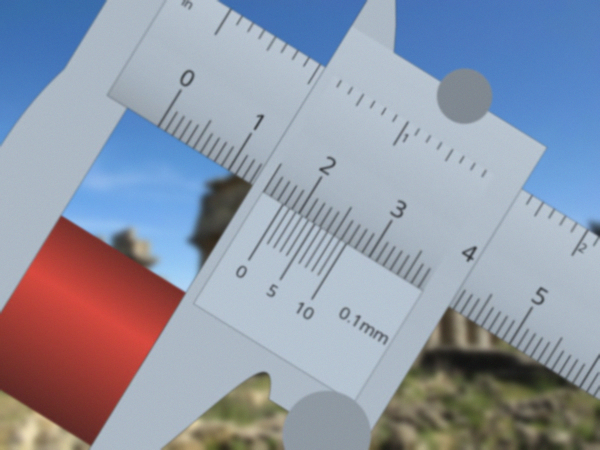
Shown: 17.8 mm
